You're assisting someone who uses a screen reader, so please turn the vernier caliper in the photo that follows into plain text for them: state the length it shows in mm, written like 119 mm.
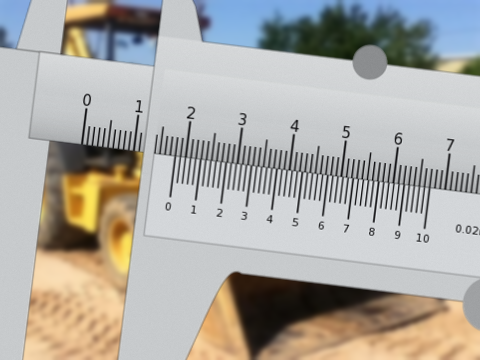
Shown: 18.0 mm
